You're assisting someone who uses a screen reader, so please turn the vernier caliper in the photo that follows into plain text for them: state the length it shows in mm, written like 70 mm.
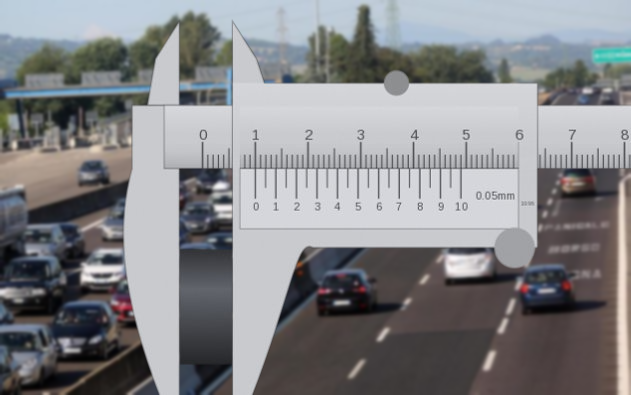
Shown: 10.0 mm
